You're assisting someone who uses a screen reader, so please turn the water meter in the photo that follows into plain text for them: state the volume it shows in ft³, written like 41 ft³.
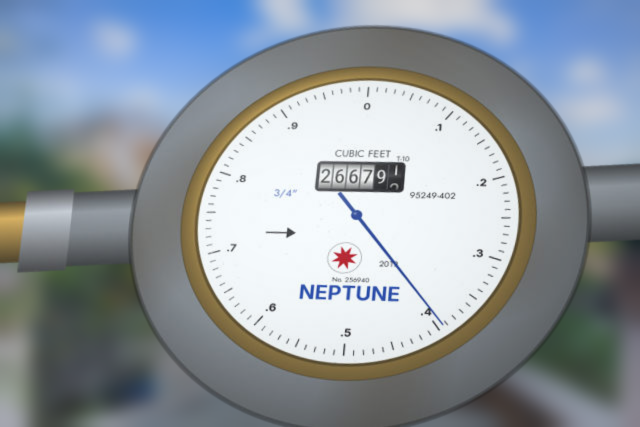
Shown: 266791.39 ft³
